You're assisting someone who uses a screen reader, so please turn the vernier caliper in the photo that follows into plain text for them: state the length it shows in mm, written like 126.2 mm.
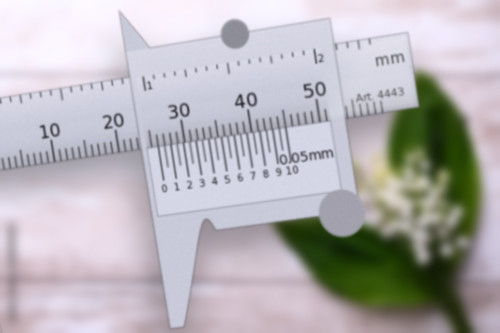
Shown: 26.0 mm
